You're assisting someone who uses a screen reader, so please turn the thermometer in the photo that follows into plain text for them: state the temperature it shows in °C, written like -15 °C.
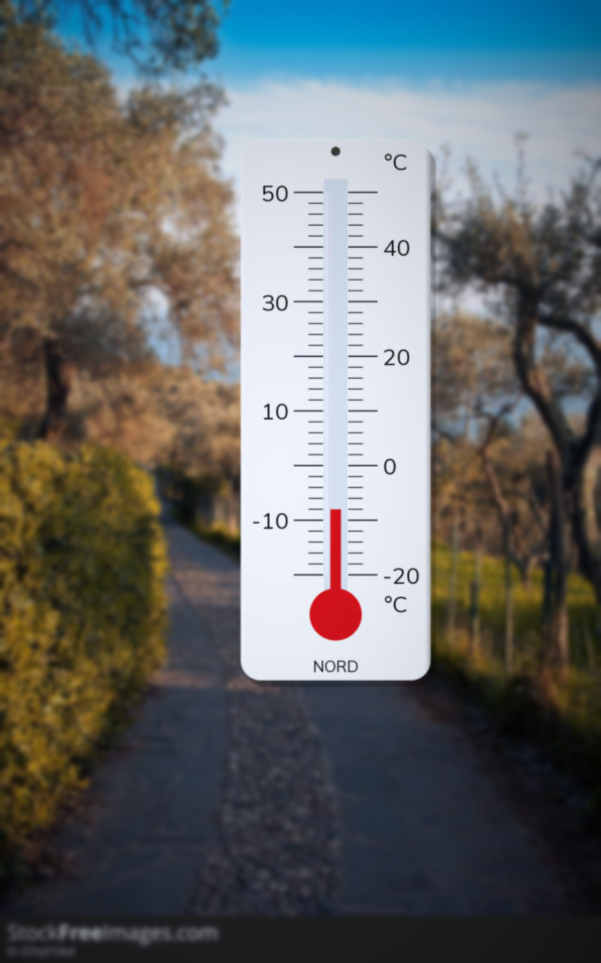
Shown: -8 °C
